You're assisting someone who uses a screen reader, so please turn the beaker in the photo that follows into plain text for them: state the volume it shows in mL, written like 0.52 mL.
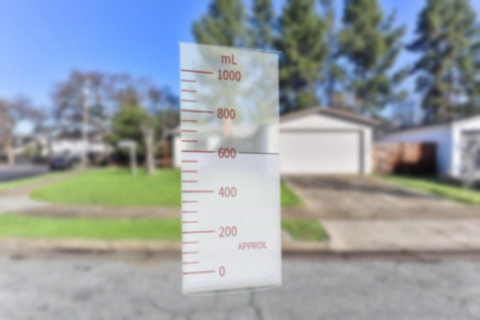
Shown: 600 mL
